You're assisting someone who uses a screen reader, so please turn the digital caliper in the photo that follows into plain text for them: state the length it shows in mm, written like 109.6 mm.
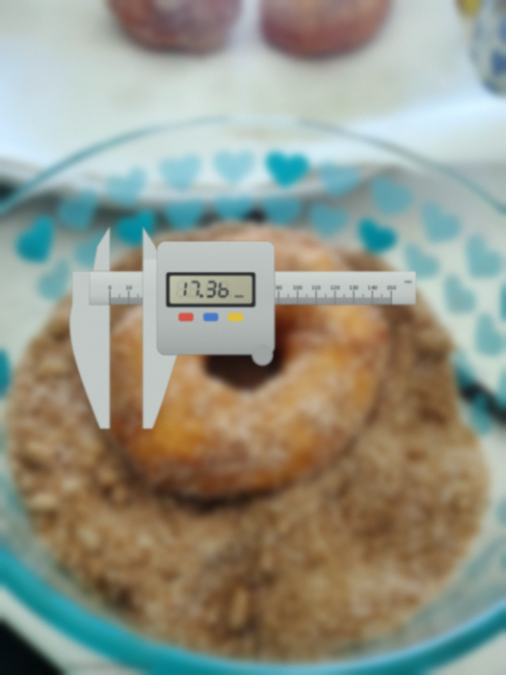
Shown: 17.36 mm
